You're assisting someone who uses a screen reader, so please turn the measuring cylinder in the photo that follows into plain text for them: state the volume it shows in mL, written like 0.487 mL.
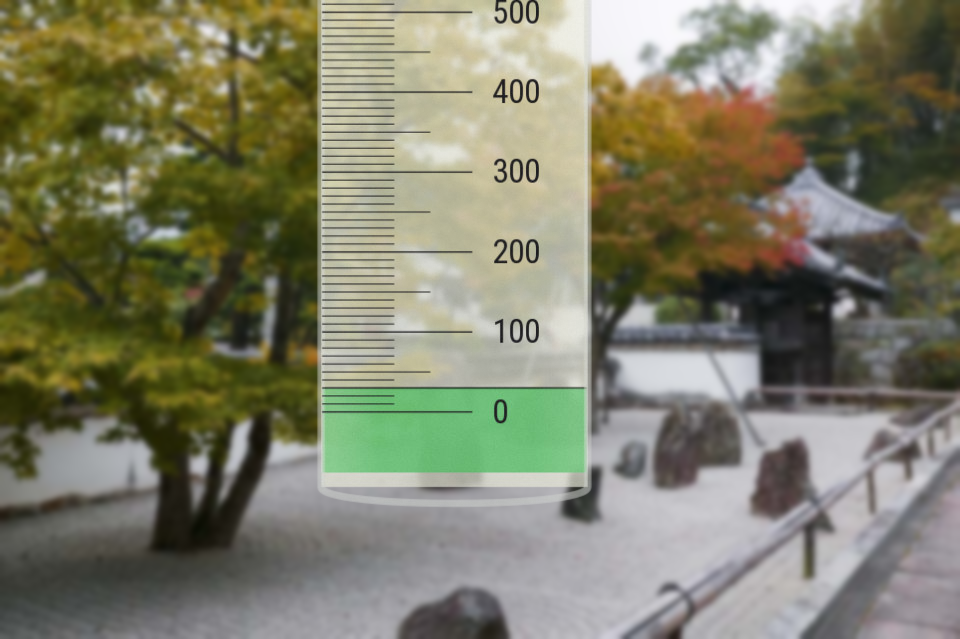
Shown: 30 mL
